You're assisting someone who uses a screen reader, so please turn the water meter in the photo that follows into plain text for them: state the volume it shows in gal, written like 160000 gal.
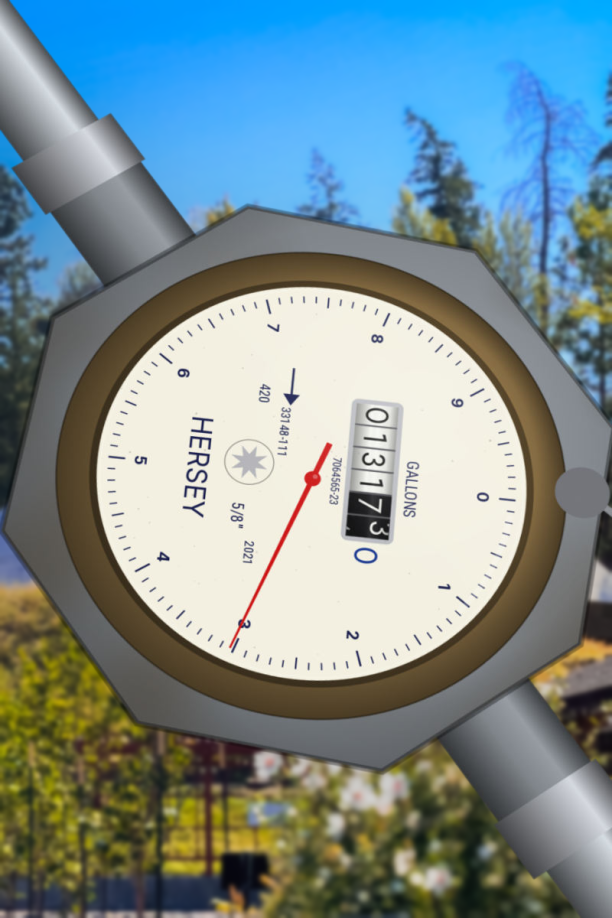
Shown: 131733.0 gal
